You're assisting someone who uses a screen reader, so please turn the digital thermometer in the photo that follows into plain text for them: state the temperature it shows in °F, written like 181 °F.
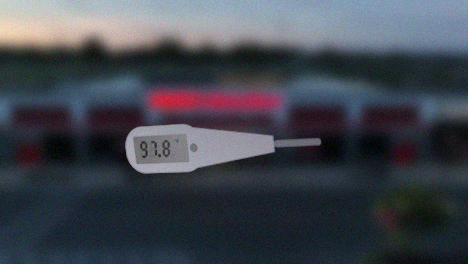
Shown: 97.8 °F
